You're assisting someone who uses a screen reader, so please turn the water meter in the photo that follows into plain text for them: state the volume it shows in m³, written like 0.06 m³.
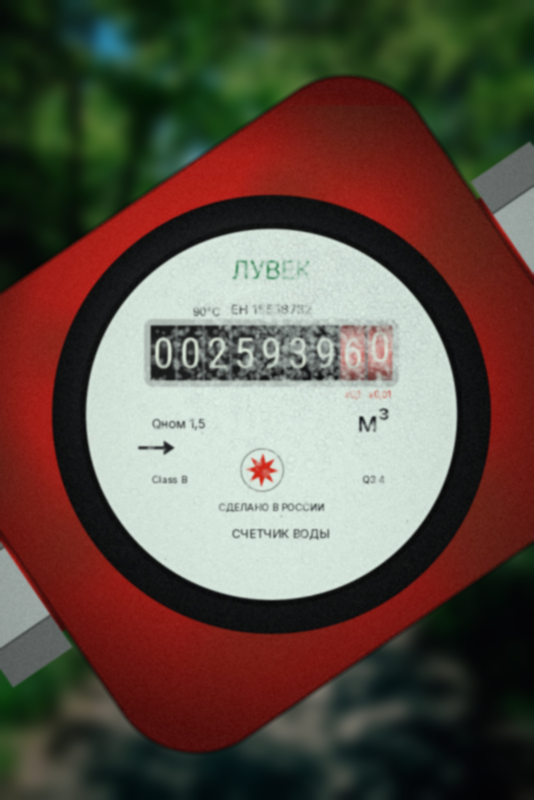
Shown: 25939.60 m³
